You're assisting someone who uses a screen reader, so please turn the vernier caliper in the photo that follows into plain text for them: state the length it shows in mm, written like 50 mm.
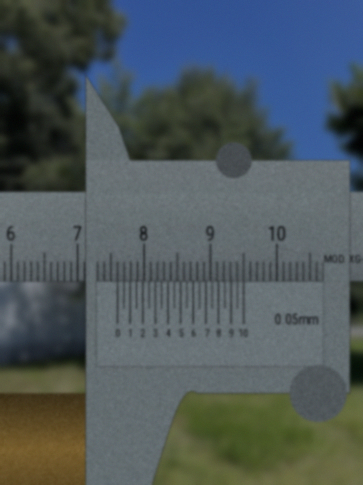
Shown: 76.0 mm
